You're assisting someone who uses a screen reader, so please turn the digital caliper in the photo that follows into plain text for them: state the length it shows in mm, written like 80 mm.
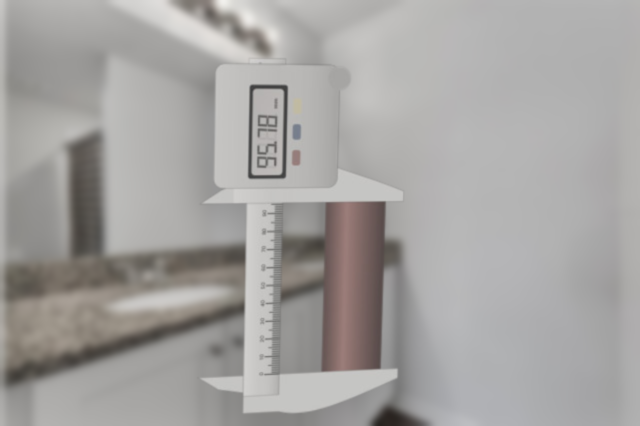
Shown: 95.78 mm
